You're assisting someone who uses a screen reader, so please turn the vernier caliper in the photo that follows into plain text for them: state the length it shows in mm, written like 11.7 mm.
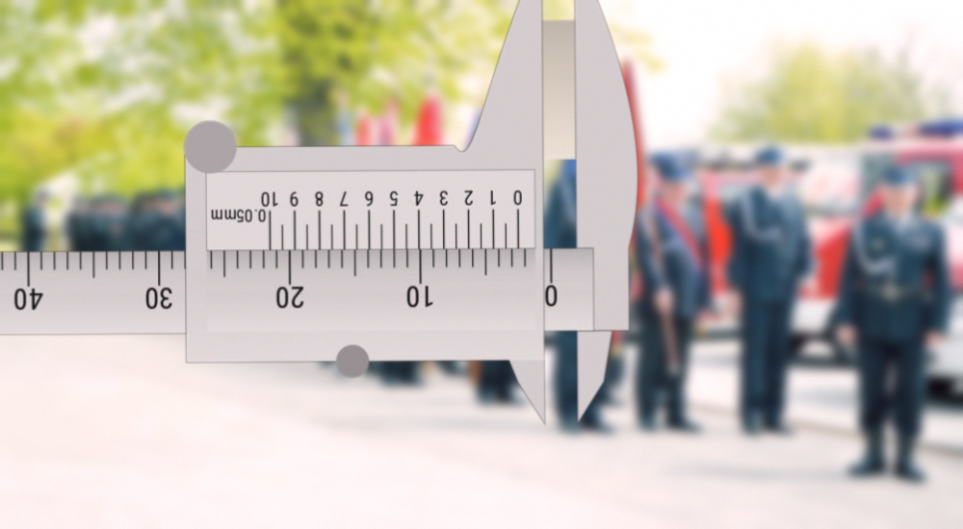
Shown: 2.5 mm
